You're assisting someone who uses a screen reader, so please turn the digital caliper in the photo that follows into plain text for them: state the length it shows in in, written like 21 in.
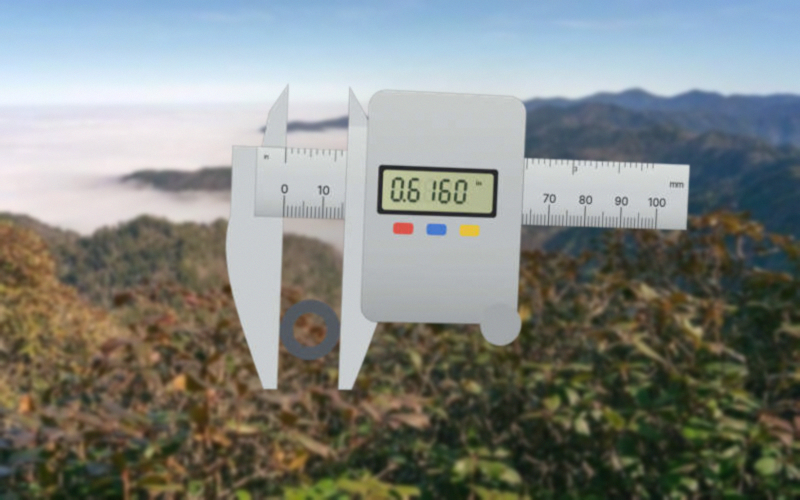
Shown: 0.6160 in
